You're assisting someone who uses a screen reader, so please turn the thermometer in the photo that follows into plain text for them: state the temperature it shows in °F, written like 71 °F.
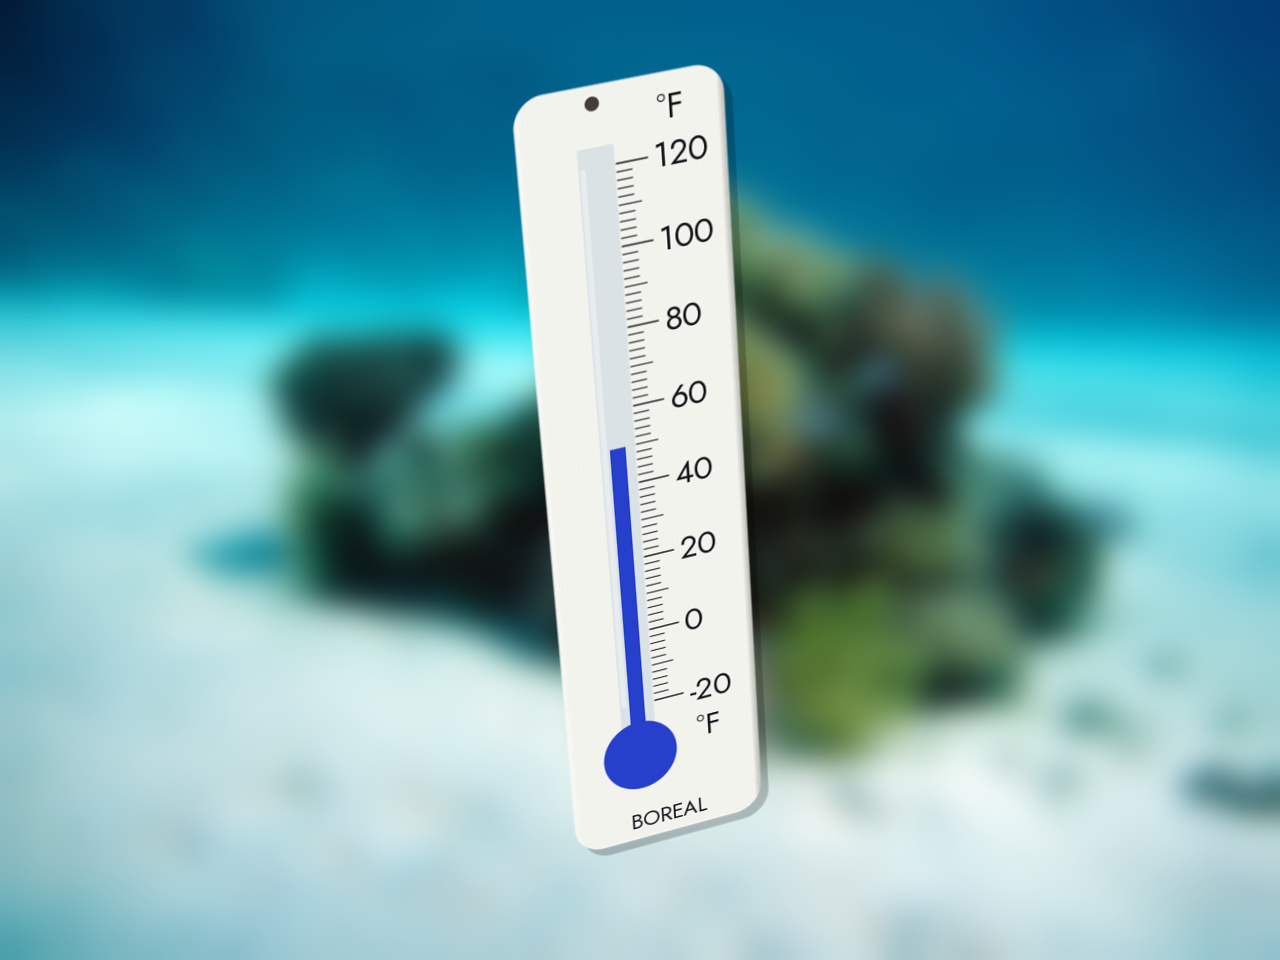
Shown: 50 °F
